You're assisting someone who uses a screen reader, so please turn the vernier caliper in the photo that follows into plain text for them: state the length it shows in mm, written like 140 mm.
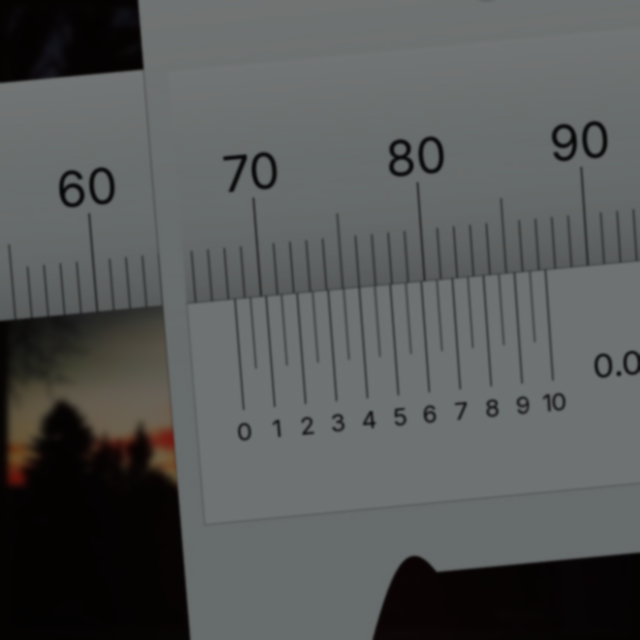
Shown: 68.4 mm
